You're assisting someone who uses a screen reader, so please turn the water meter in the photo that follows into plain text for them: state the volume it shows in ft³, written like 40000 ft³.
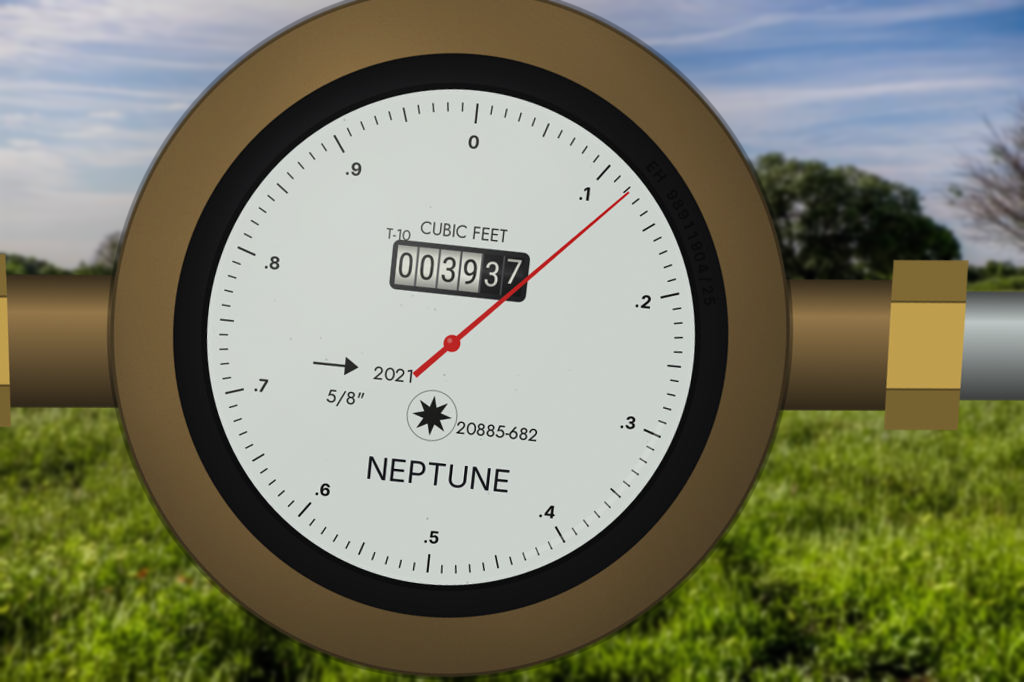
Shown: 3937.12 ft³
